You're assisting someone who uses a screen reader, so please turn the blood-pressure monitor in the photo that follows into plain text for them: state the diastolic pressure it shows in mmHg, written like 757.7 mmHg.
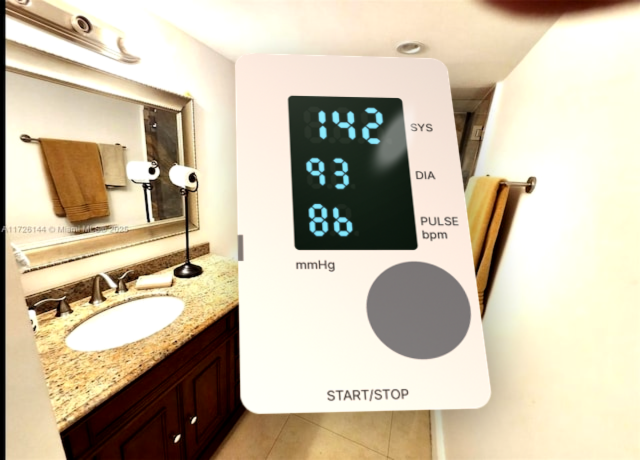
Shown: 93 mmHg
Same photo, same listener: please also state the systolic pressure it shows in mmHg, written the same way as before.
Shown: 142 mmHg
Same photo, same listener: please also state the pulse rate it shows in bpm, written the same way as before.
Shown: 86 bpm
